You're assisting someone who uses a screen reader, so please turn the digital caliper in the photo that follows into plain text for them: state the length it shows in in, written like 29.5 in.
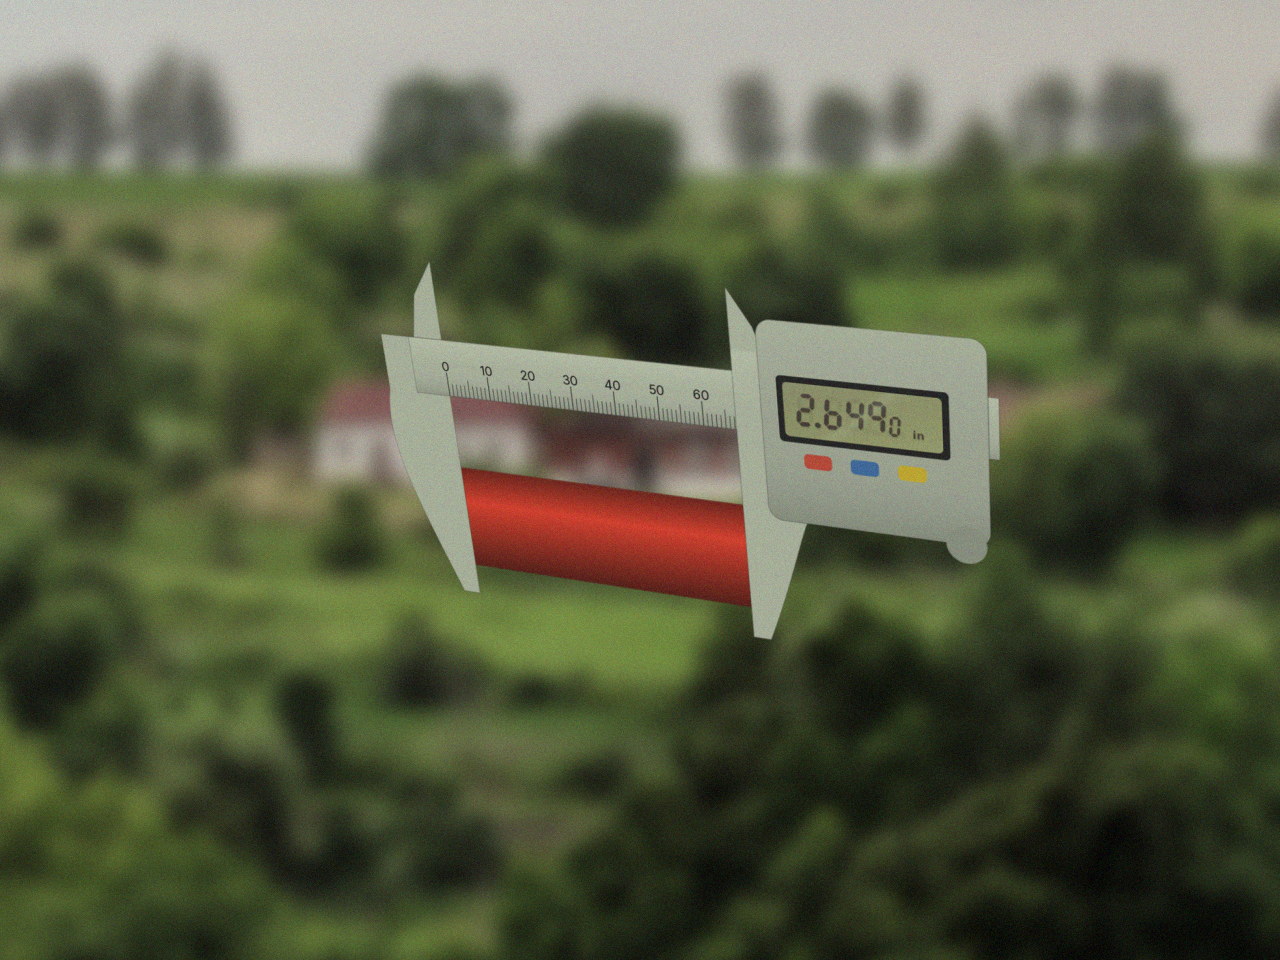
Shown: 2.6490 in
